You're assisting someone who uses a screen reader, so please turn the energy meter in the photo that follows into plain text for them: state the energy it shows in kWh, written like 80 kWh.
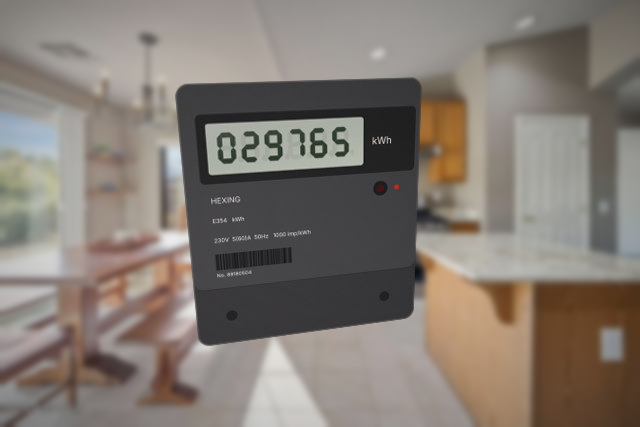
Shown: 29765 kWh
